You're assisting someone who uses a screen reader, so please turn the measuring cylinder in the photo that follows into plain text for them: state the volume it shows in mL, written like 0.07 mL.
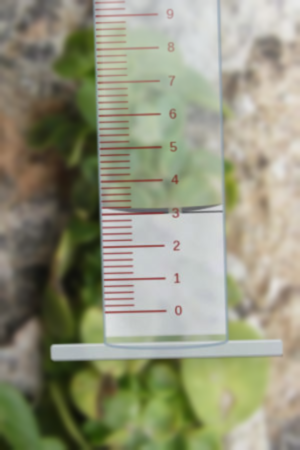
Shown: 3 mL
